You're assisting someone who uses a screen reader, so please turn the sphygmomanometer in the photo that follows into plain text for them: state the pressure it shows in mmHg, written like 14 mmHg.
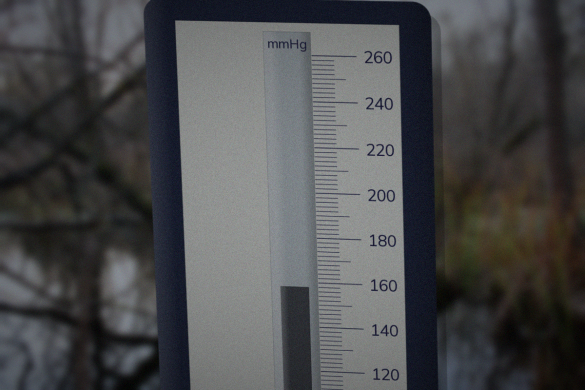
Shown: 158 mmHg
